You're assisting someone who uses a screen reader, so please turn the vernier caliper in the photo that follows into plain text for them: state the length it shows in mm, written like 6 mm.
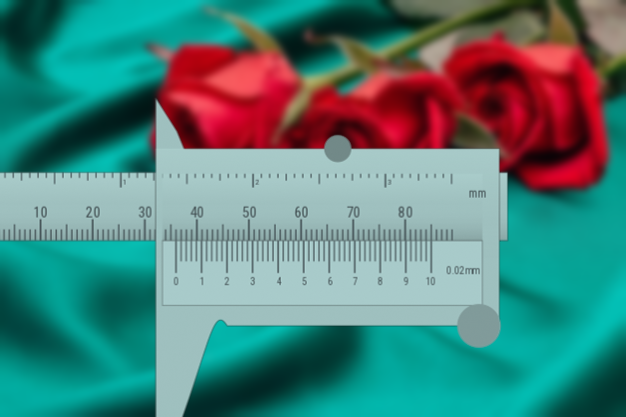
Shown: 36.0 mm
